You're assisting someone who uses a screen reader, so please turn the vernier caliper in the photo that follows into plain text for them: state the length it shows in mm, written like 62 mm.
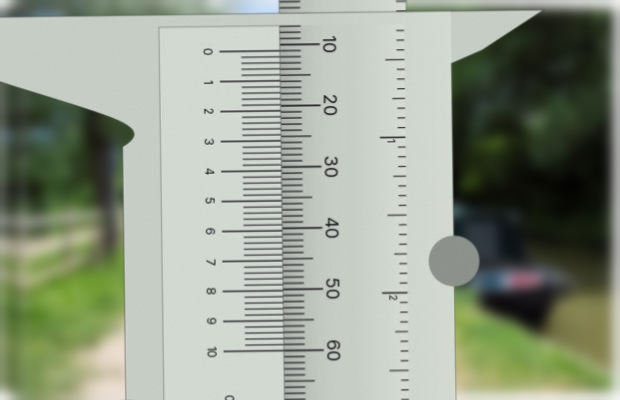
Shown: 11.0 mm
